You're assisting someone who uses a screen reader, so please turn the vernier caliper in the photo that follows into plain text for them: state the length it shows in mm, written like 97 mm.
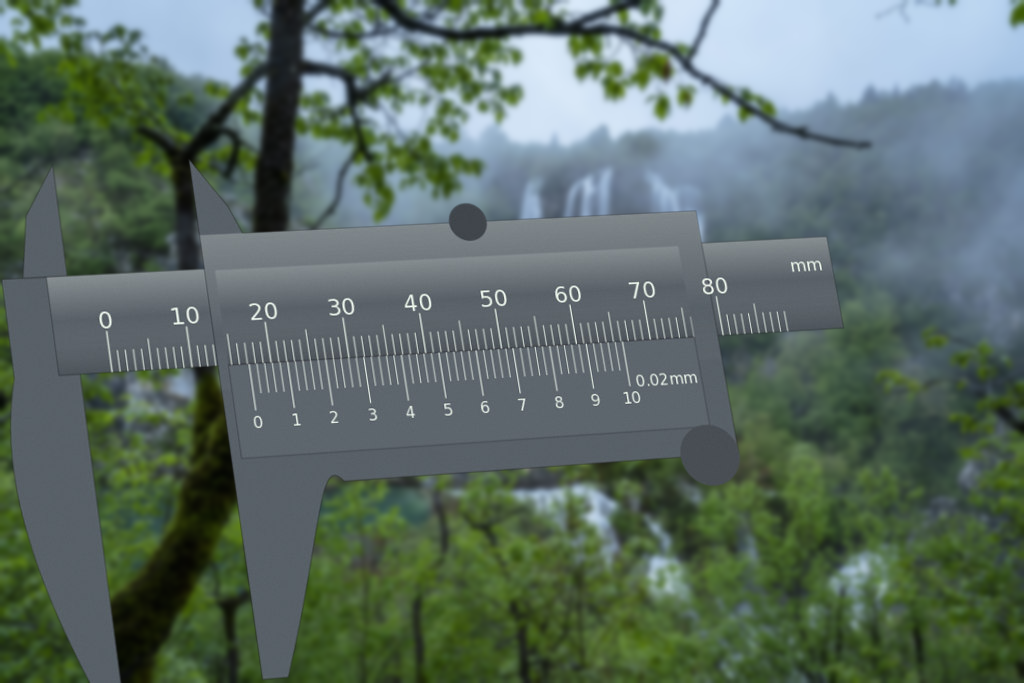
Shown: 17.2 mm
